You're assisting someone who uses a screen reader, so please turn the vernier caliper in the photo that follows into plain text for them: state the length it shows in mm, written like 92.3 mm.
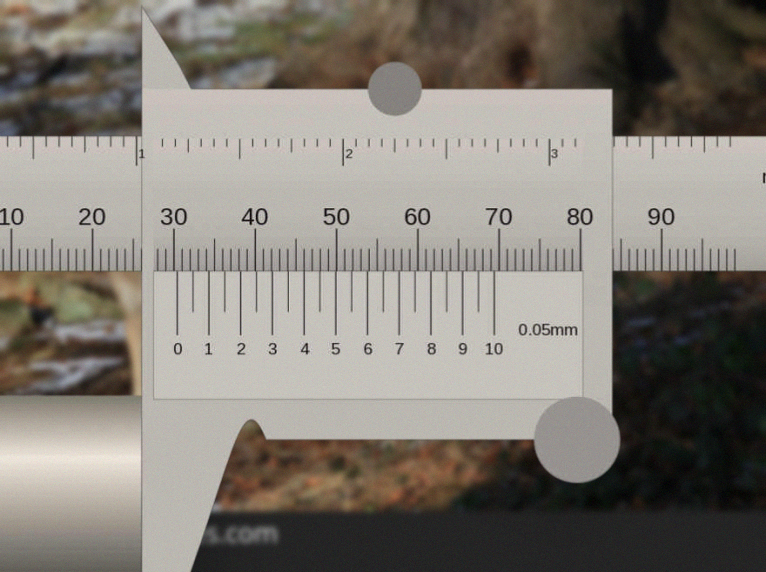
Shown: 30.4 mm
